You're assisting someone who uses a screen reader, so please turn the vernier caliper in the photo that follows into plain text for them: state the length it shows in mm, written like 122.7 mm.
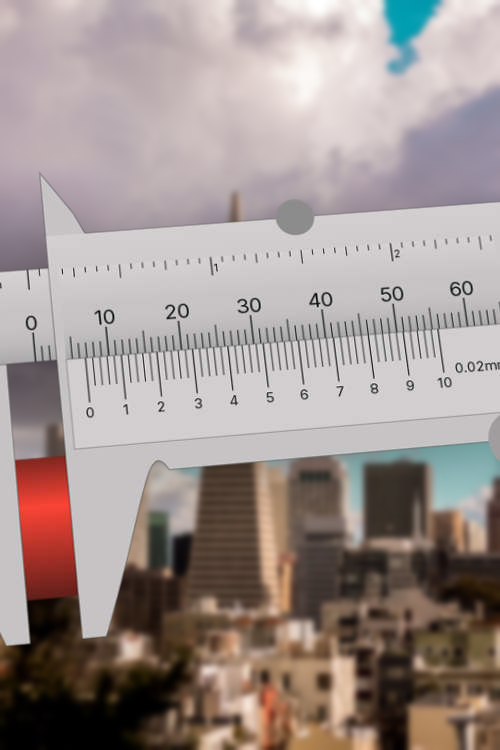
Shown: 6.8 mm
